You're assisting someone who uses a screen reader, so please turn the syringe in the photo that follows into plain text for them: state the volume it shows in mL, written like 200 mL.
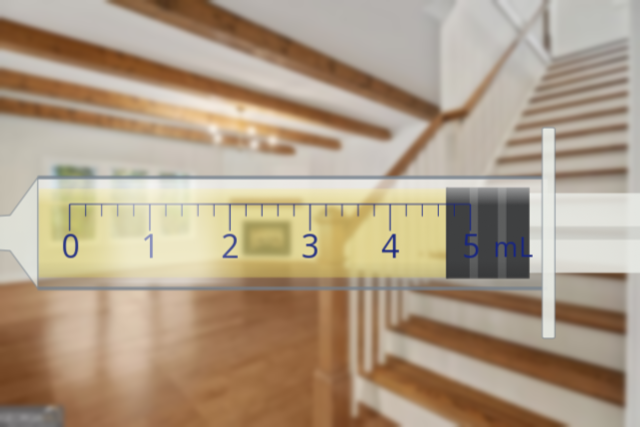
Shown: 4.7 mL
